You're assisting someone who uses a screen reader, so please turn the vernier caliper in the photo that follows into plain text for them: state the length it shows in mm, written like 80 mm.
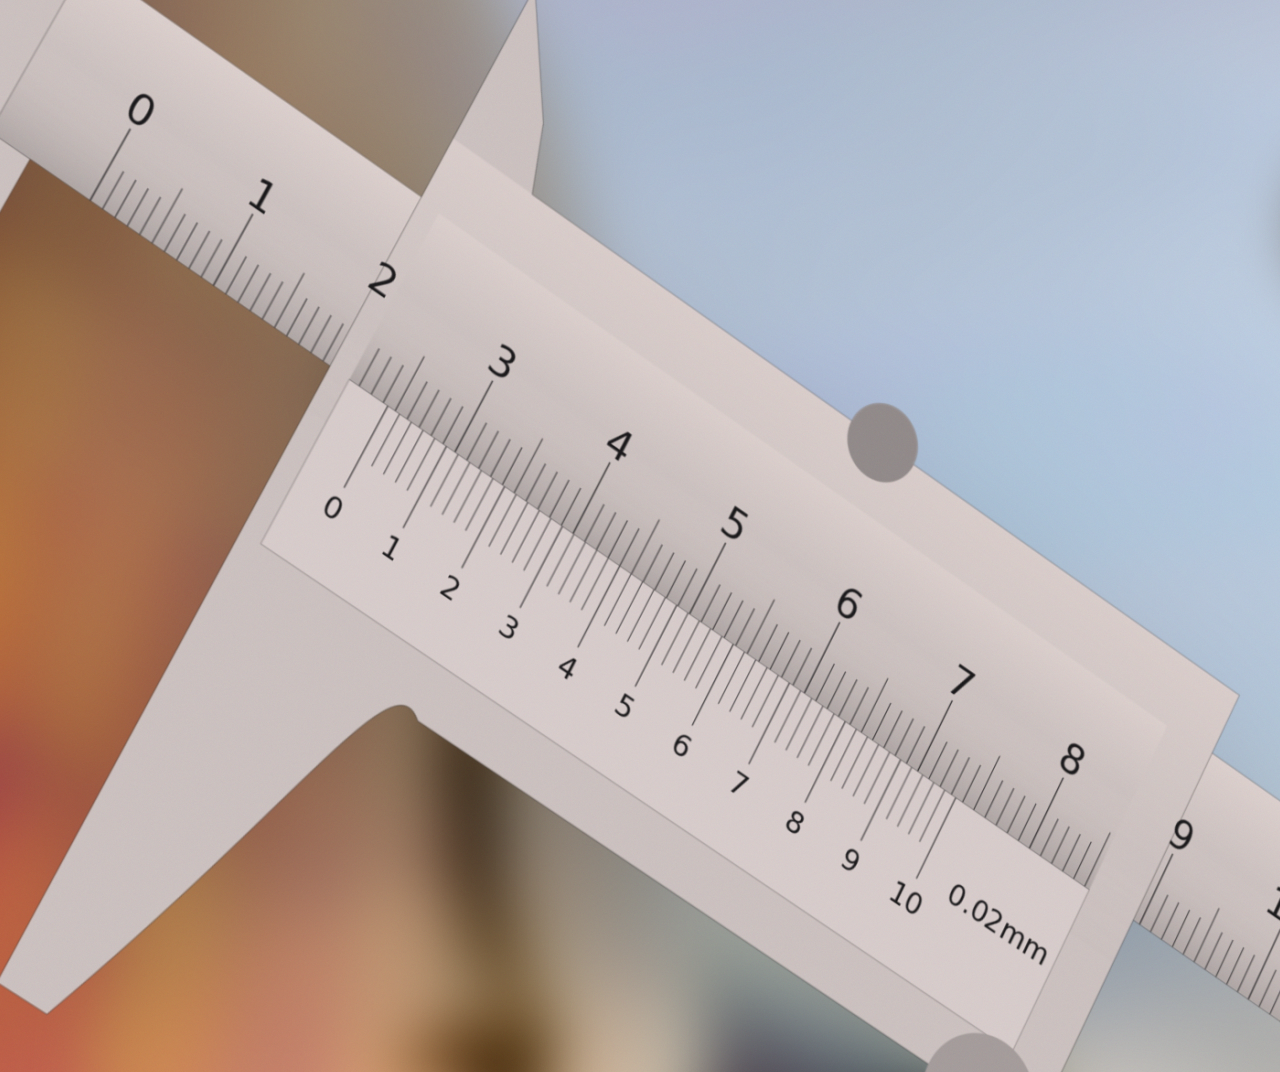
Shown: 24.4 mm
